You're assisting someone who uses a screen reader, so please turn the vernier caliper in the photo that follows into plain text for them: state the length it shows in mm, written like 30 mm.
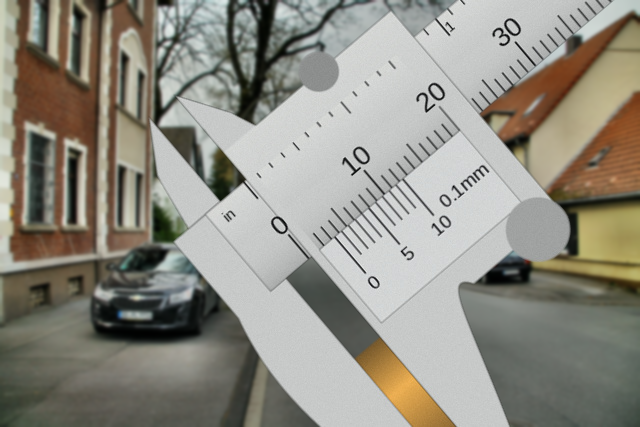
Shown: 3.4 mm
